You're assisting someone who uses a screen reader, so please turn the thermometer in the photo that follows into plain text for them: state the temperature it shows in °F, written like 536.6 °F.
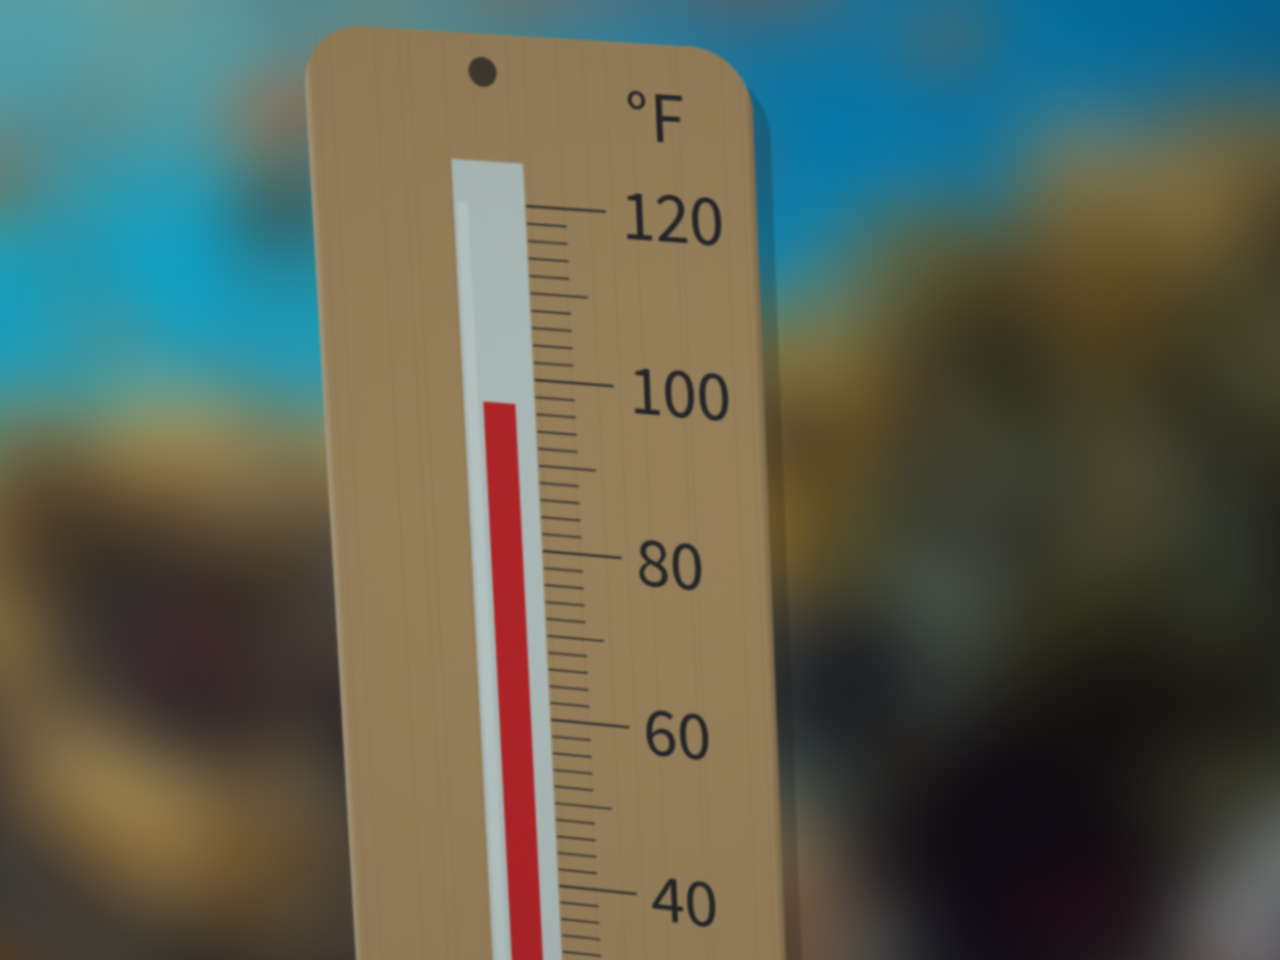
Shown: 97 °F
